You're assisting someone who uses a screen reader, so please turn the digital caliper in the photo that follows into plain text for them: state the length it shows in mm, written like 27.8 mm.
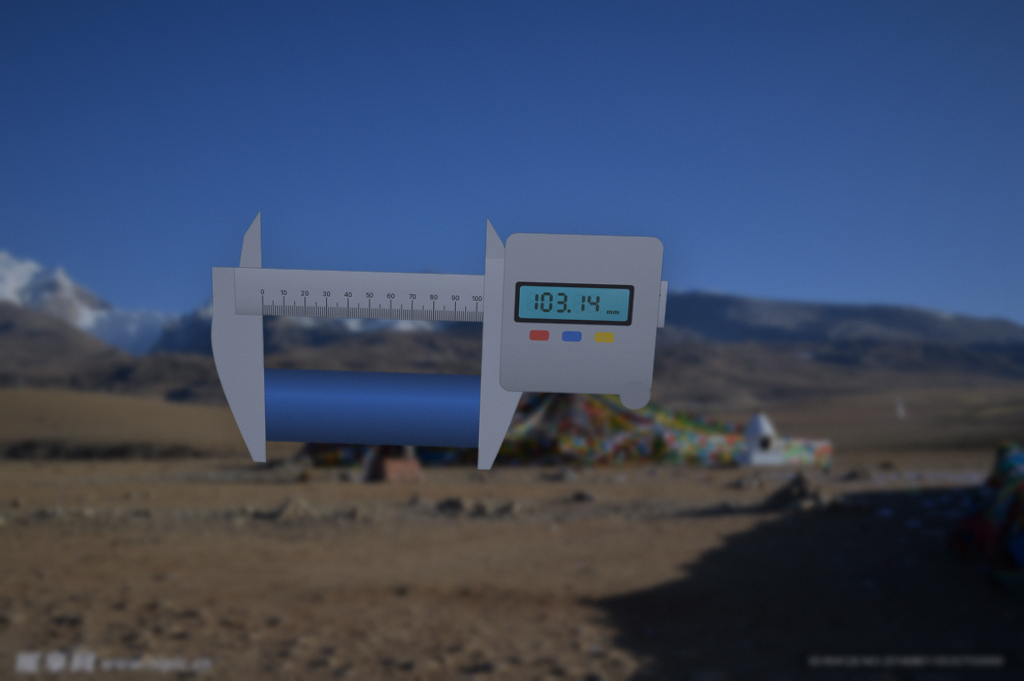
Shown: 103.14 mm
